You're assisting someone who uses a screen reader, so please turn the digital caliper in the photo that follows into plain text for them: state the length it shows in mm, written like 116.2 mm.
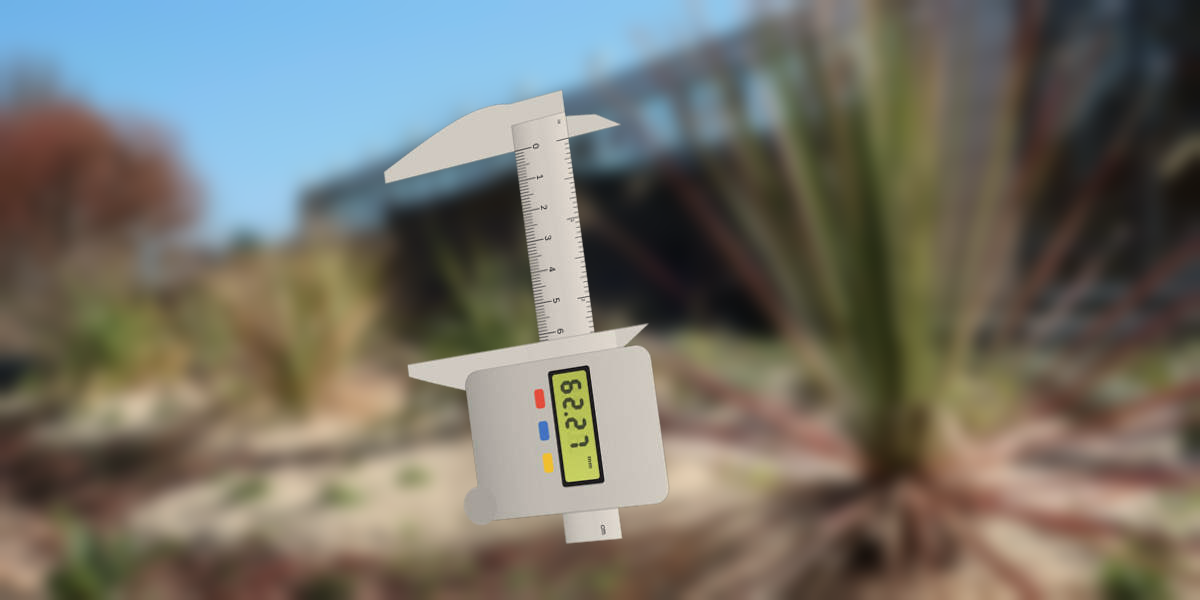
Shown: 62.27 mm
